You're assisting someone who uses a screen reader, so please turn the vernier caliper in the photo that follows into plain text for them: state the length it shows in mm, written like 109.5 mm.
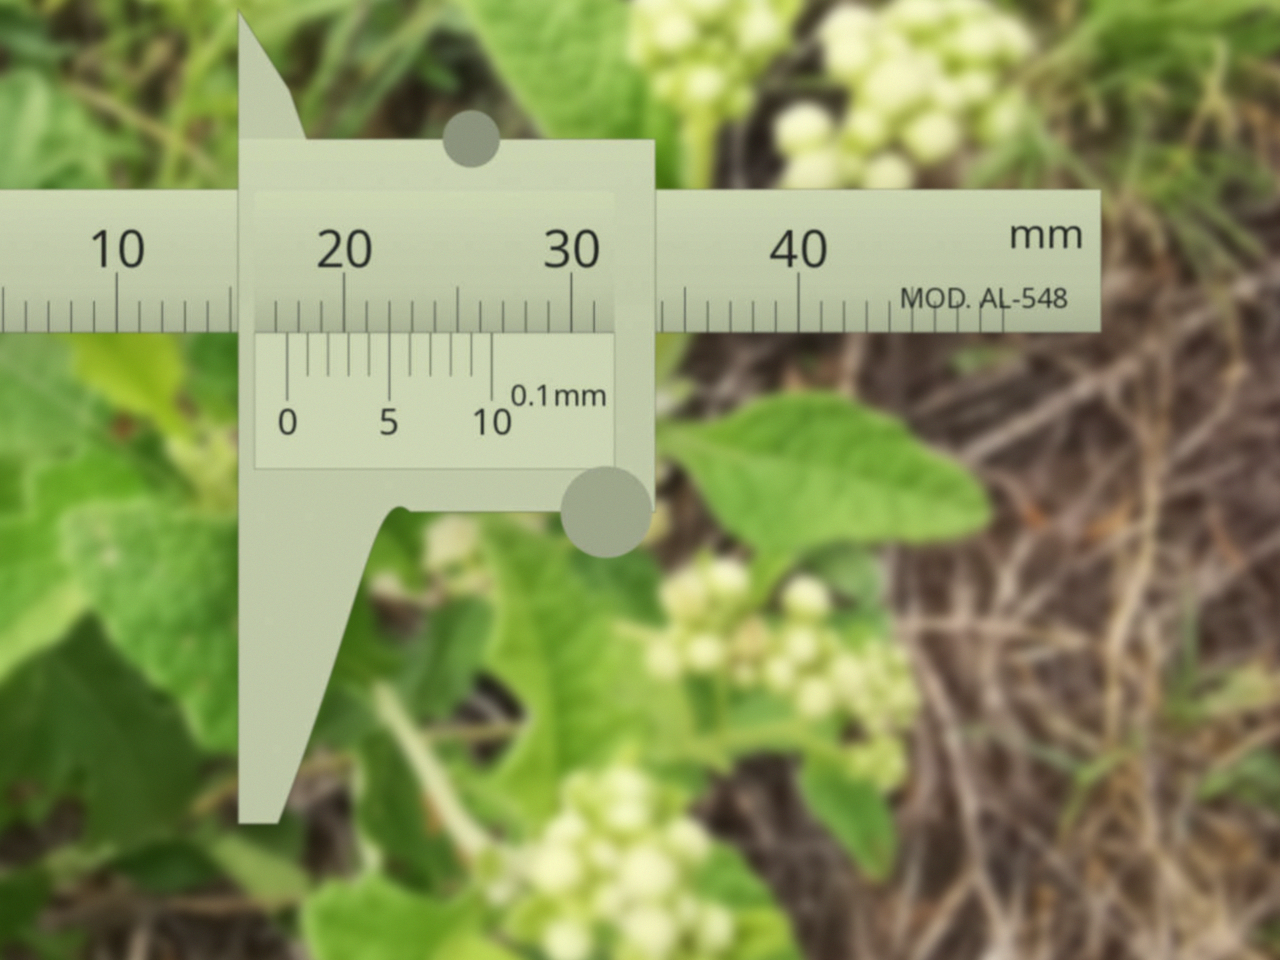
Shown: 17.5 mm
